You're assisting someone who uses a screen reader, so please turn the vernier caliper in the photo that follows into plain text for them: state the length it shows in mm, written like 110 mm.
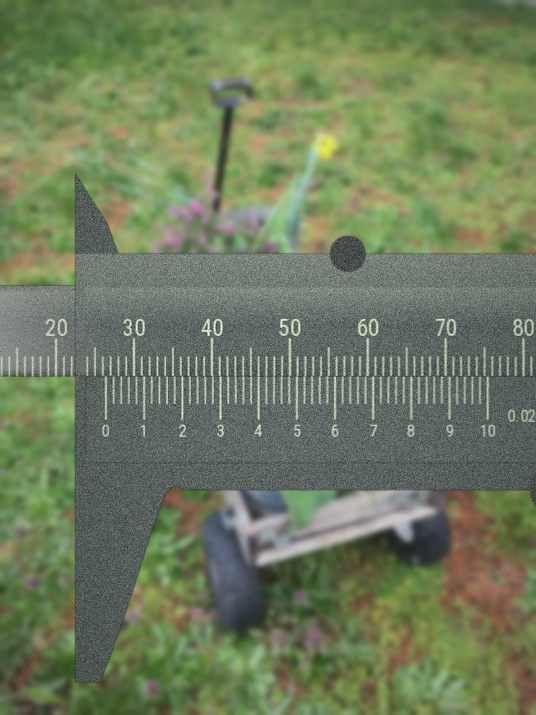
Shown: 26.4 mm
